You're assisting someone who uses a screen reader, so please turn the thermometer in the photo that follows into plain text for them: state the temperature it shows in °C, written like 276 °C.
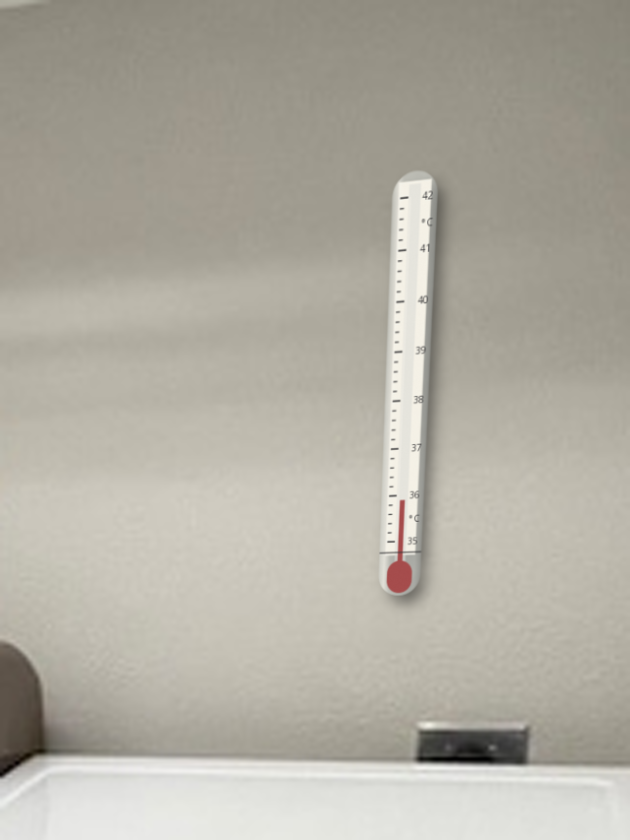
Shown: 35.9 °C
